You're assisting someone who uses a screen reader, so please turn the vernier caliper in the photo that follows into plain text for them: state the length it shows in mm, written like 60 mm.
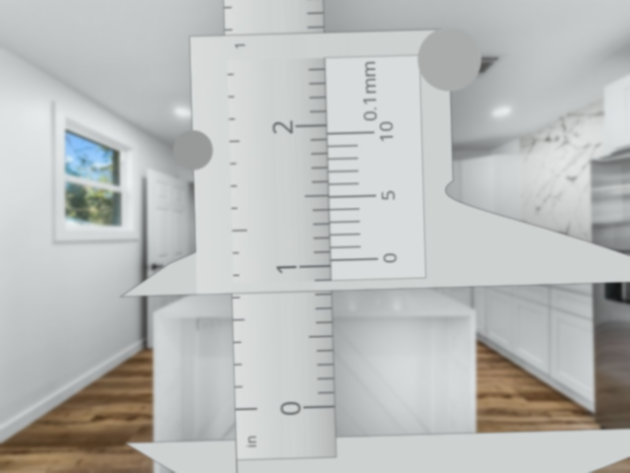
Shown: 10.4 mm
